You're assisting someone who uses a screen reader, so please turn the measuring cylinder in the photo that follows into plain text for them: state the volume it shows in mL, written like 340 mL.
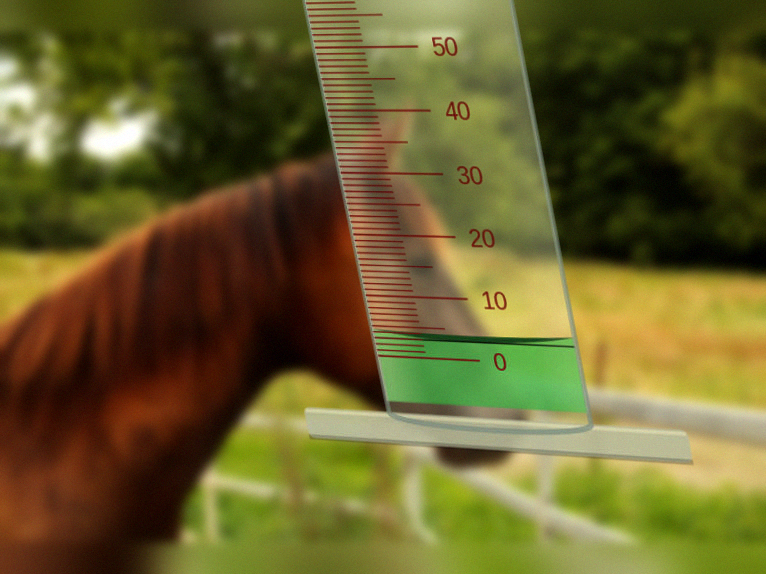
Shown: 3 mL
